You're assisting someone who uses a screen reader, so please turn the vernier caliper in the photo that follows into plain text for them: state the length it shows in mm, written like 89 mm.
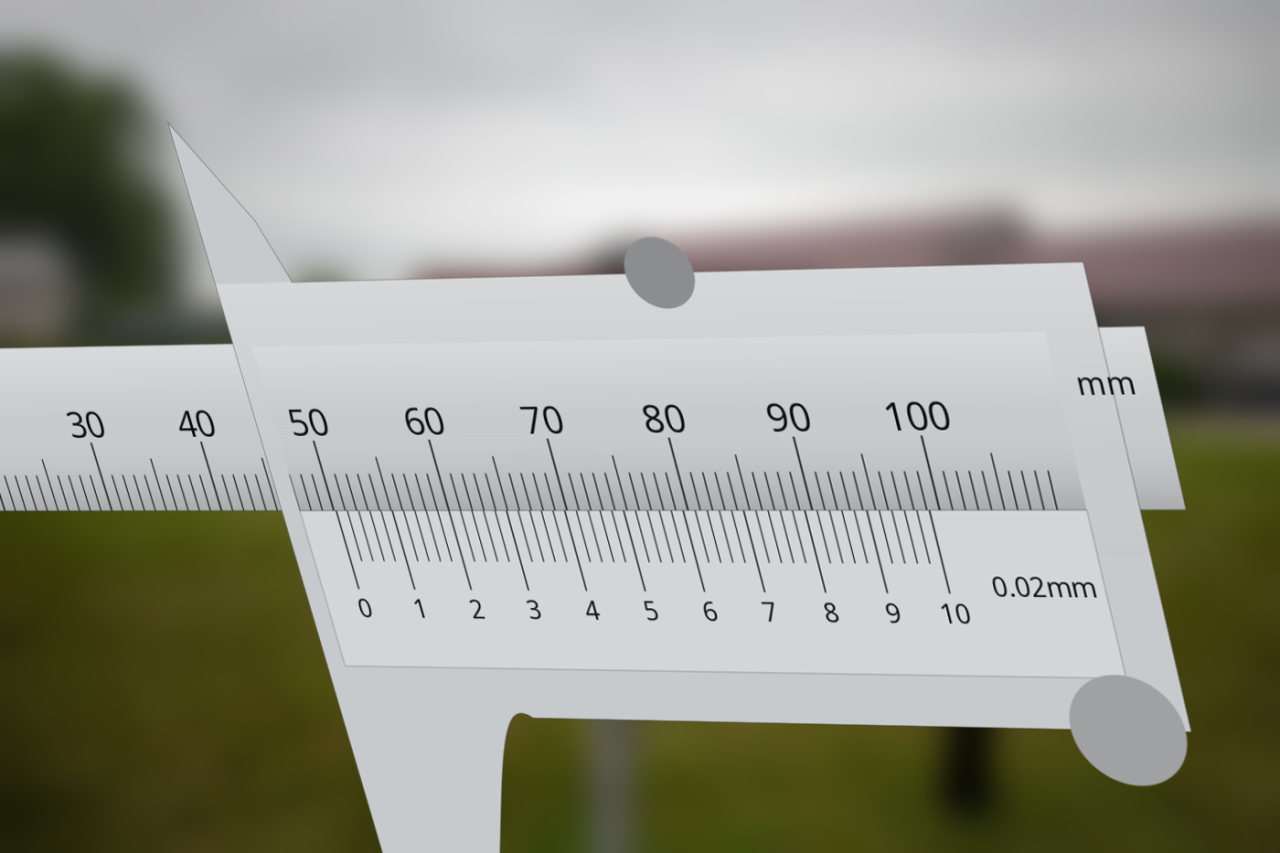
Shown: 50.2 mm
